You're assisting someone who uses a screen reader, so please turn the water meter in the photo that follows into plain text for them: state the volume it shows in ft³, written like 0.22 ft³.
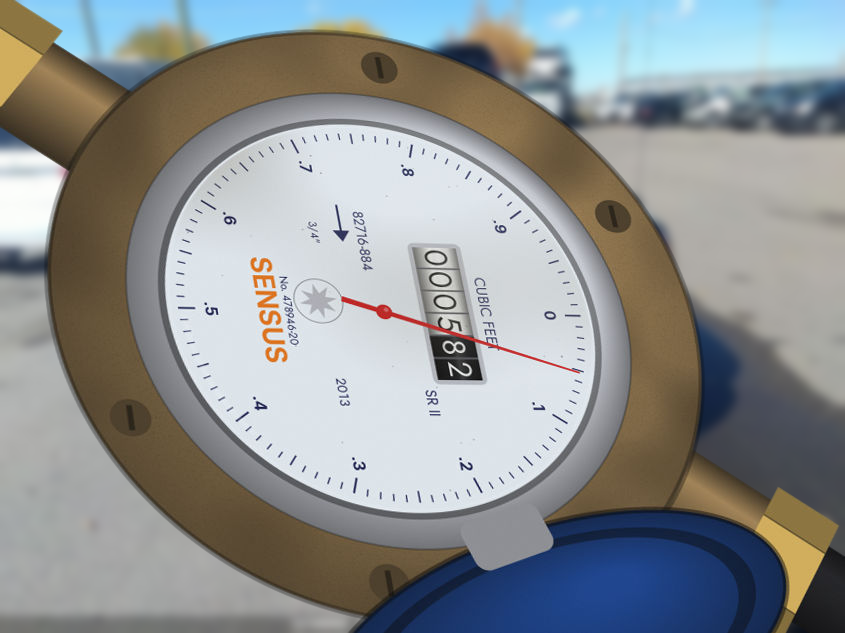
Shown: 582.05 ft³
